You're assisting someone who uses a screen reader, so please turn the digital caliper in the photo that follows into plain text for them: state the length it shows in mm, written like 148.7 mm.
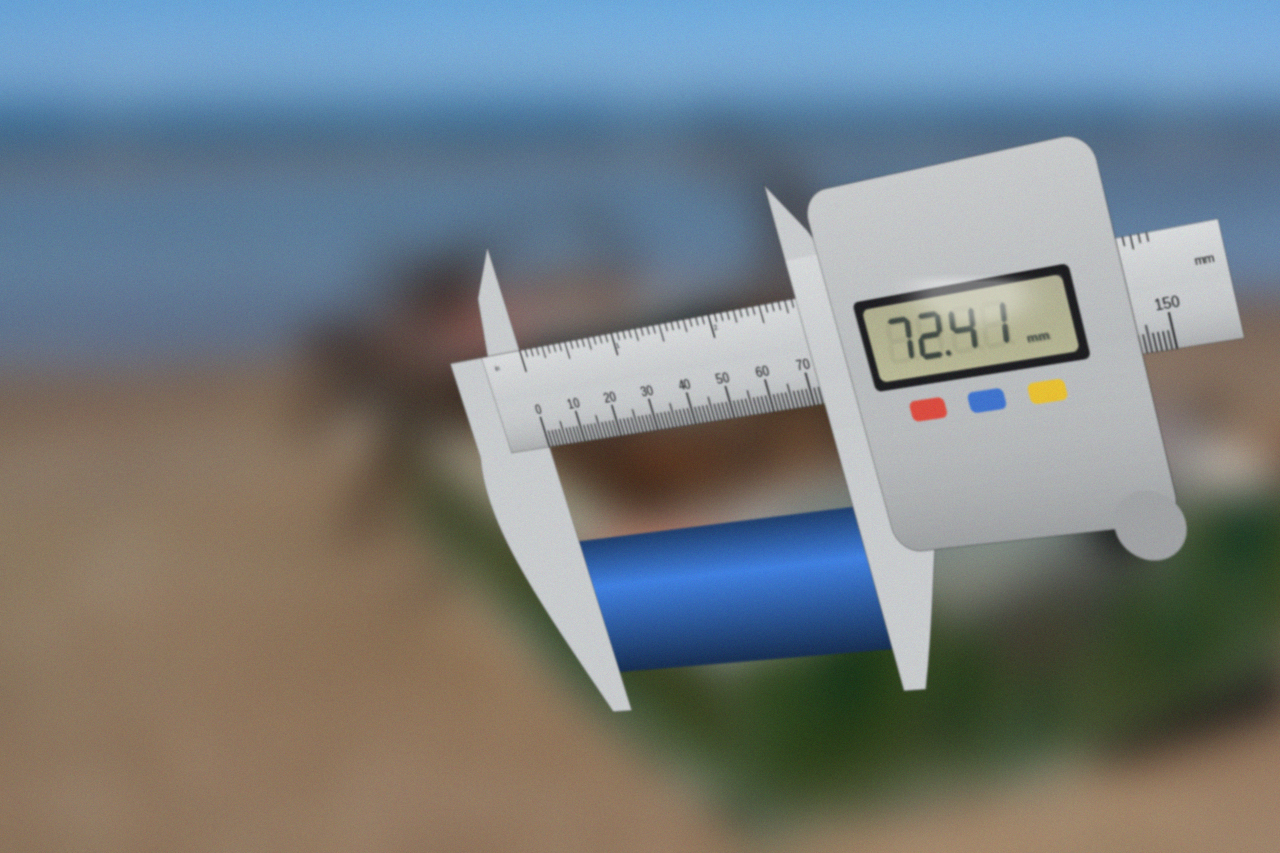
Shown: 72.41 mm
